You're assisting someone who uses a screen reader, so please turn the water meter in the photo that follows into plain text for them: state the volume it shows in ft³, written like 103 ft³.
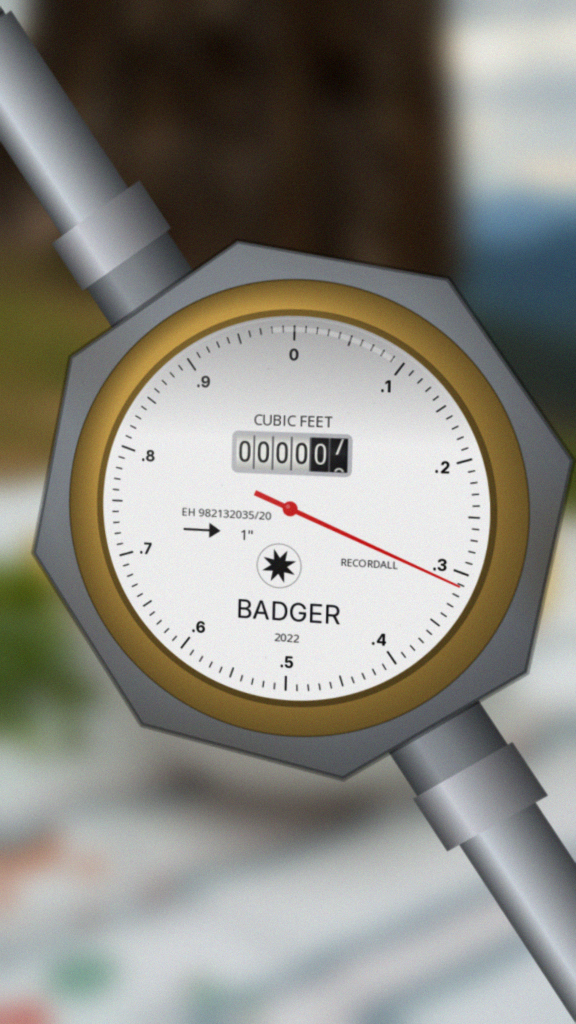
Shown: 7.31 ft³
